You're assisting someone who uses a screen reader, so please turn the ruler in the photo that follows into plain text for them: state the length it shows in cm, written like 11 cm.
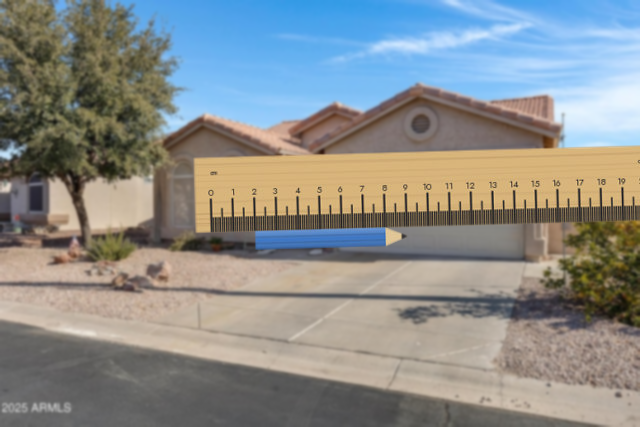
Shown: 7 cm
